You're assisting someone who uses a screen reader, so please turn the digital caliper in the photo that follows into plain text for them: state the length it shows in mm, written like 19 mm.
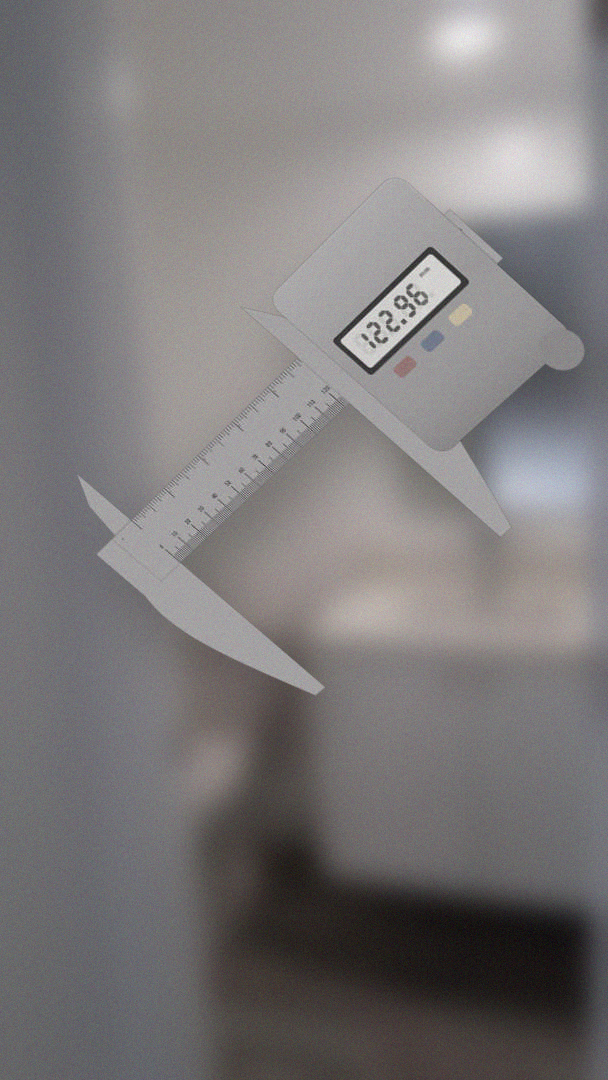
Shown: 122.96 mm
